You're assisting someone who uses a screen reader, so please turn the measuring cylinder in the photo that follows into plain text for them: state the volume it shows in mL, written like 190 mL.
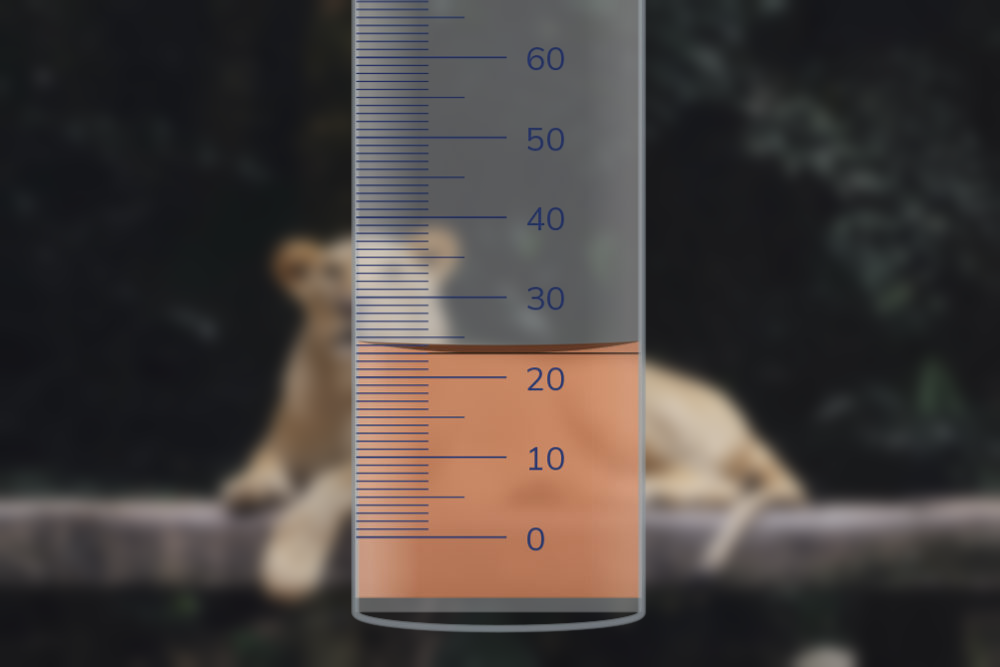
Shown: 23 mL
